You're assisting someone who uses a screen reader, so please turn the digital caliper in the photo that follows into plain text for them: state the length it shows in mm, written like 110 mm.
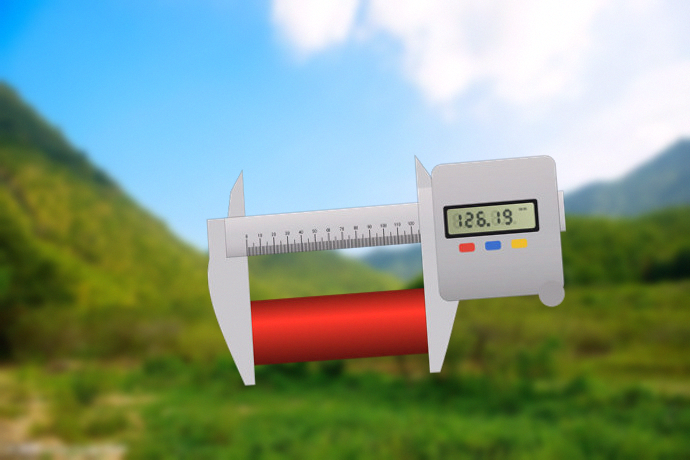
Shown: 126.19 mm
